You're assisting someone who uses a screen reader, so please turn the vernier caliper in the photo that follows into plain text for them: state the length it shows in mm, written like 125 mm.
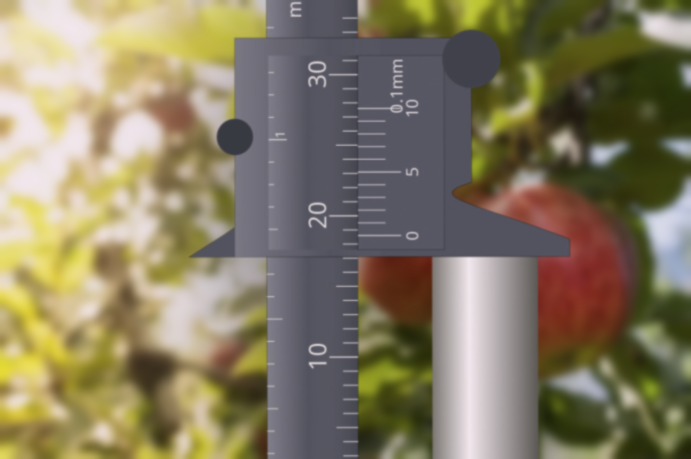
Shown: 18.6 mm
